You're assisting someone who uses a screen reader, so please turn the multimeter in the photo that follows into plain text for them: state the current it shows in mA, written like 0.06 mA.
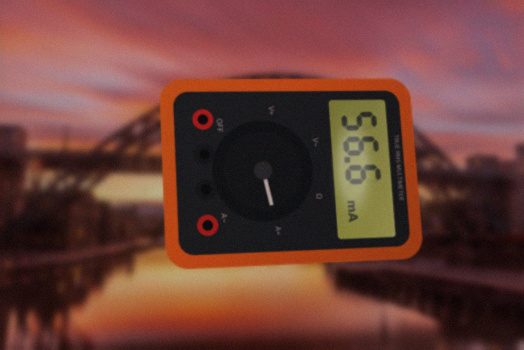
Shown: 56.6 mA
